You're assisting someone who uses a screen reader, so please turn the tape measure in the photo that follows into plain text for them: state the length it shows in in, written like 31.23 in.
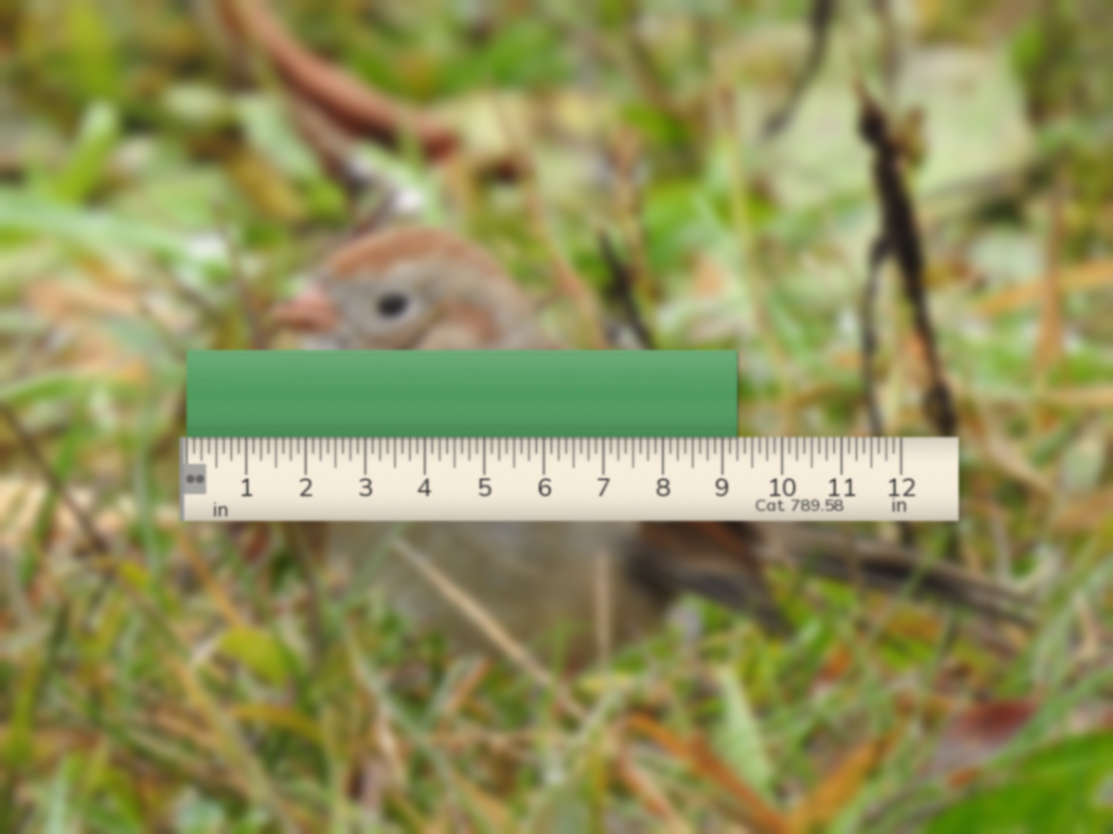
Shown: 9.25 in
